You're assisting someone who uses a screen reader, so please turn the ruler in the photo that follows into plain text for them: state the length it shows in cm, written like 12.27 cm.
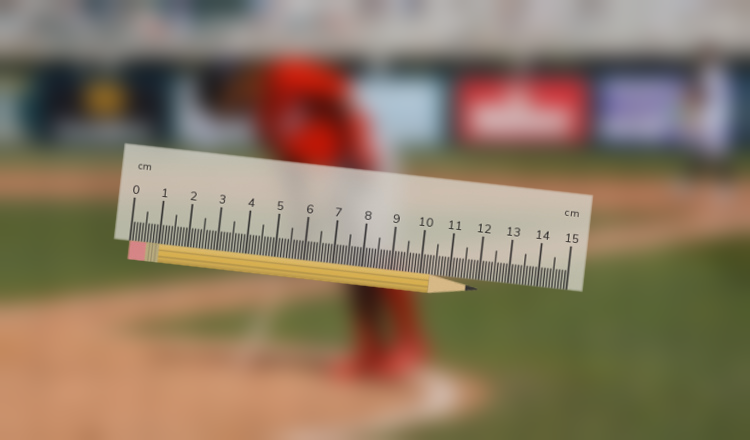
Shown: 12 cm
